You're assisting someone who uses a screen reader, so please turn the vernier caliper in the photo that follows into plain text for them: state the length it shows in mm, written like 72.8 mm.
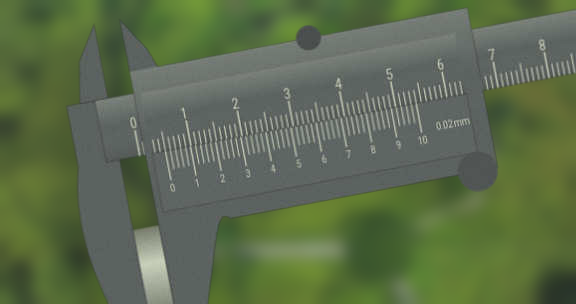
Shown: 5.0 mm
